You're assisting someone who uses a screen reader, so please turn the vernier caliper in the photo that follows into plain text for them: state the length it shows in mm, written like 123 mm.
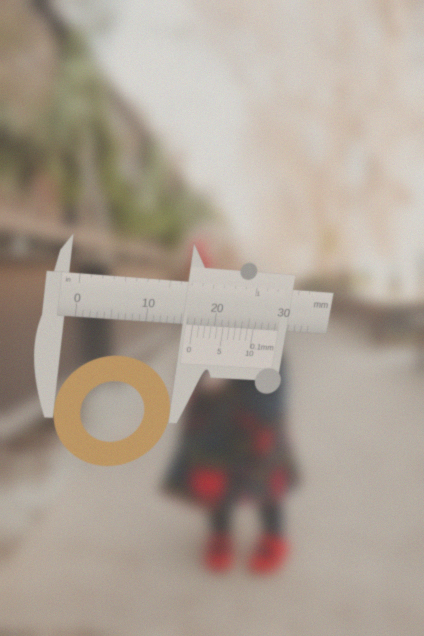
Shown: 16.8 mm
